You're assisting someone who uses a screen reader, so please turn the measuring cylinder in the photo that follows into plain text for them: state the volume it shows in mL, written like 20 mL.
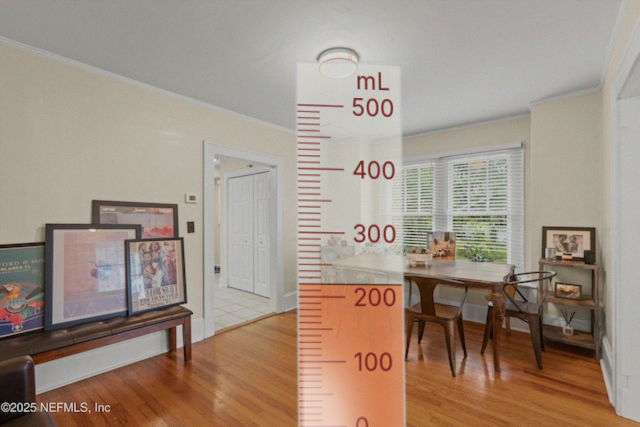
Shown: 220 mL
